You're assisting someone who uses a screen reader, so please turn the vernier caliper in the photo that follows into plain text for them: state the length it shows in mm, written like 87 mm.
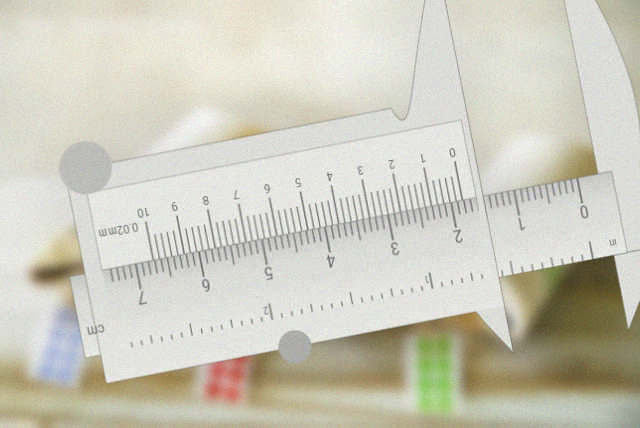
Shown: 18.2 mm
